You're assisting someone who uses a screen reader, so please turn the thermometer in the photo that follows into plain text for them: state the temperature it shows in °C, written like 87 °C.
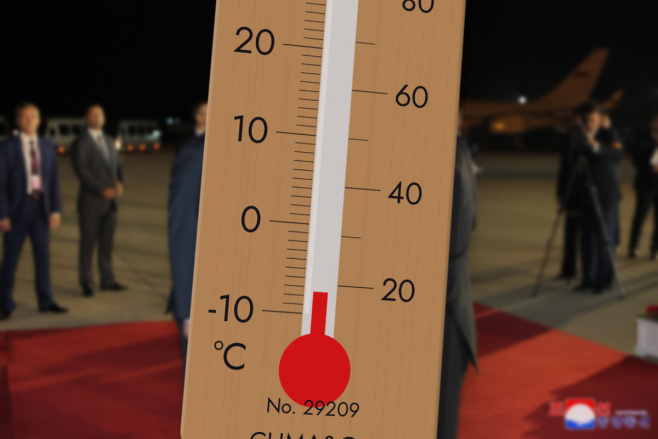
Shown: -7.5 °C
